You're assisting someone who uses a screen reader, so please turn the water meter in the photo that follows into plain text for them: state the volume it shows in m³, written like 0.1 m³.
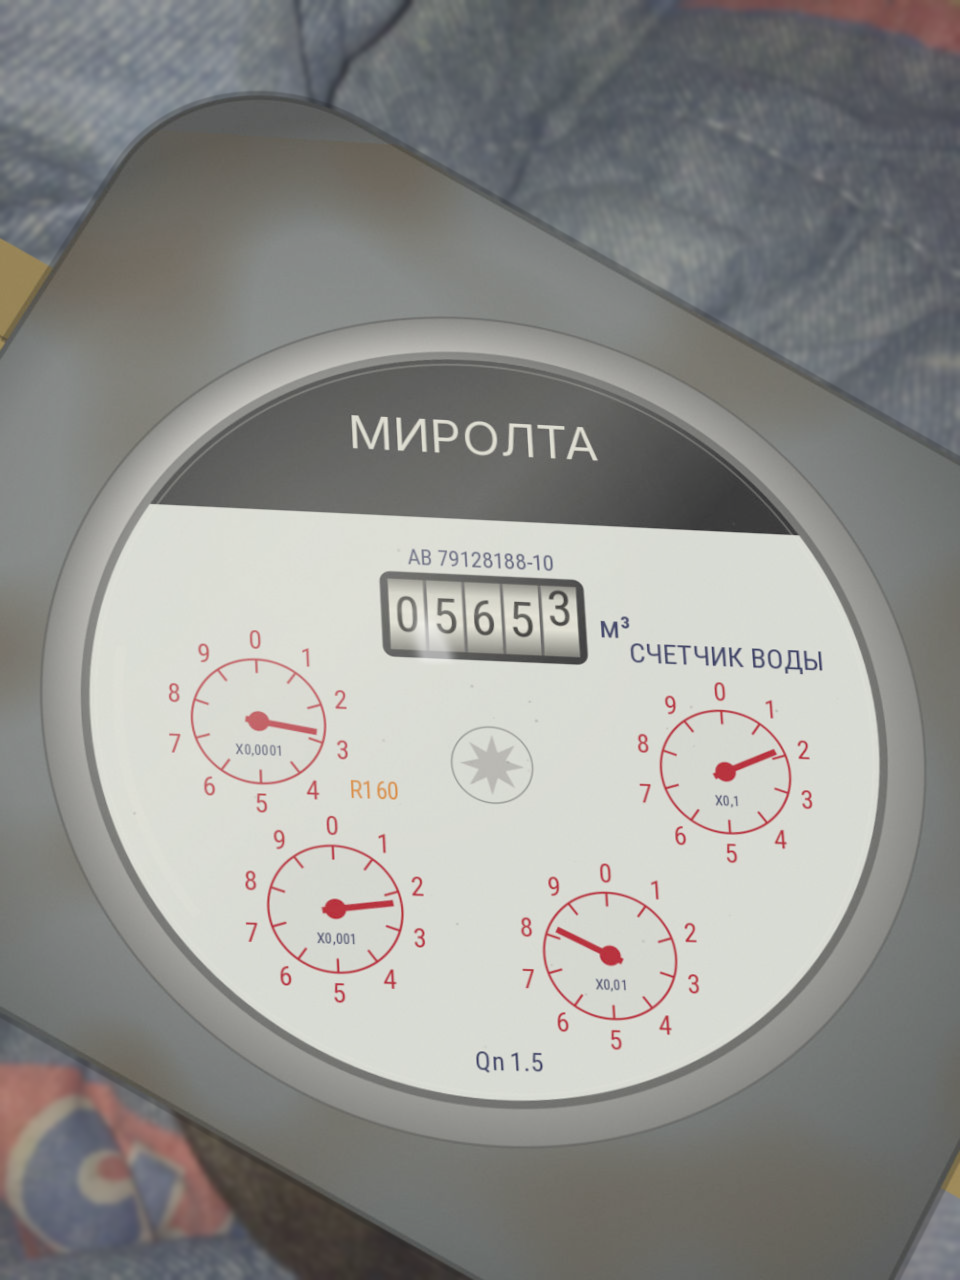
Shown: 5653.1822 m³
